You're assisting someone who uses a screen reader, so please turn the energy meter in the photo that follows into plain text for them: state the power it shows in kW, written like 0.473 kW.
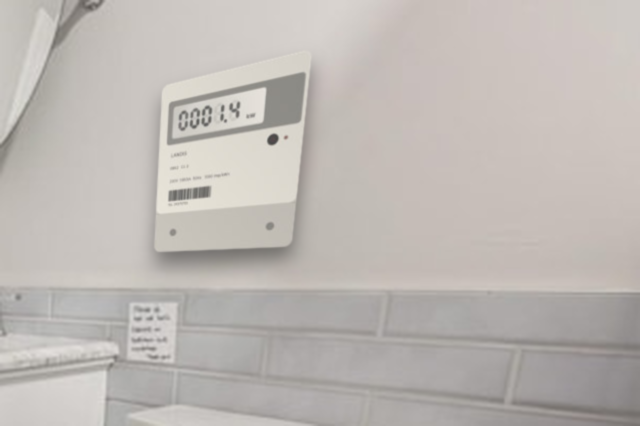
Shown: 1.4 kW
